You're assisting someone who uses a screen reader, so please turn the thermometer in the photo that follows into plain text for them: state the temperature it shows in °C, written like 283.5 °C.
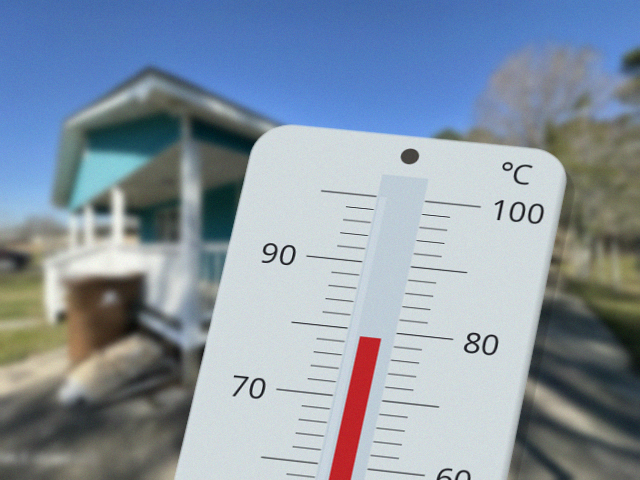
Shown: 79 °C
